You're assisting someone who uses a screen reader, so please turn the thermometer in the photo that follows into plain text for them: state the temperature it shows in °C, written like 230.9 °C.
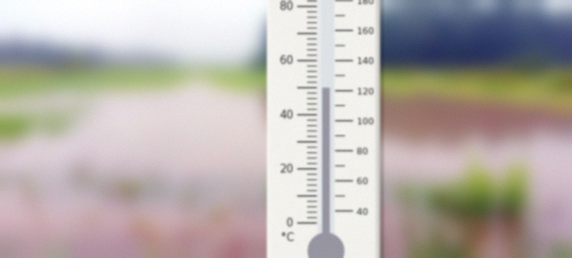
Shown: 50 °C
